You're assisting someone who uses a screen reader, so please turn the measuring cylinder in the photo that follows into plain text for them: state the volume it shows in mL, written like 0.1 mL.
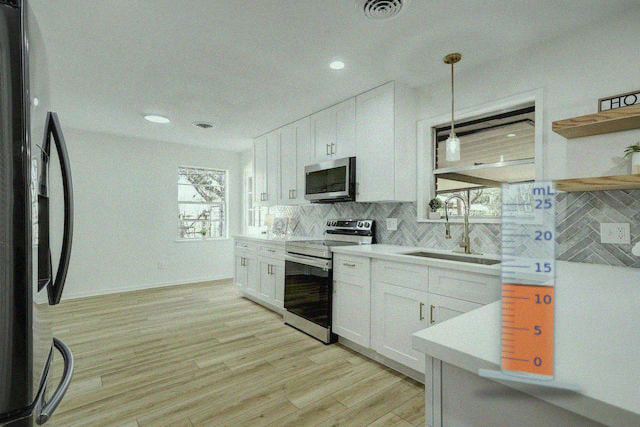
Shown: 12 mL
